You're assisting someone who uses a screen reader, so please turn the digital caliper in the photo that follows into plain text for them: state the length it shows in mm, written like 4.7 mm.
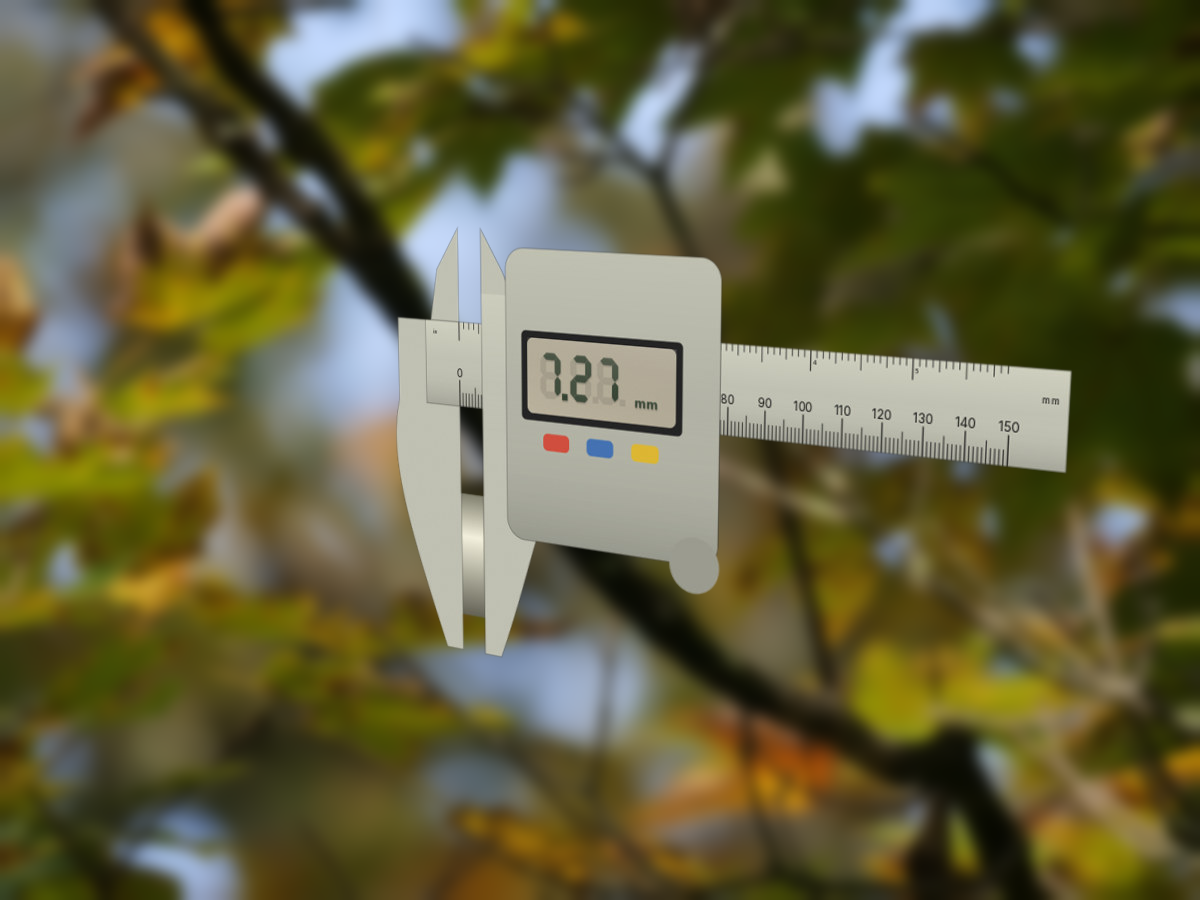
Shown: 7.27 mm
